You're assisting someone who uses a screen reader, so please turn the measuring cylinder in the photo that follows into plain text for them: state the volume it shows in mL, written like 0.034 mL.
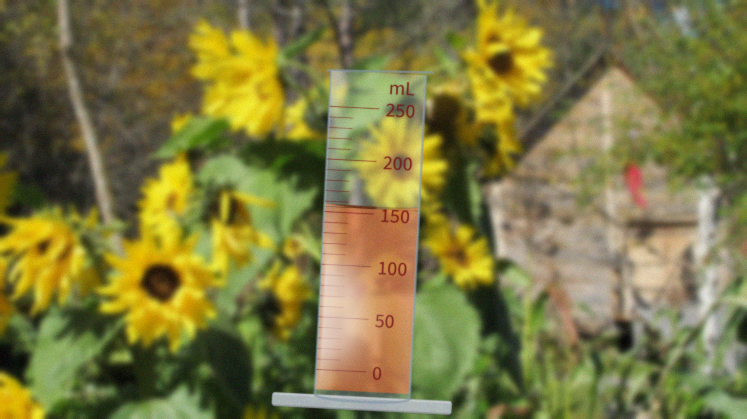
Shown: 155 mL
